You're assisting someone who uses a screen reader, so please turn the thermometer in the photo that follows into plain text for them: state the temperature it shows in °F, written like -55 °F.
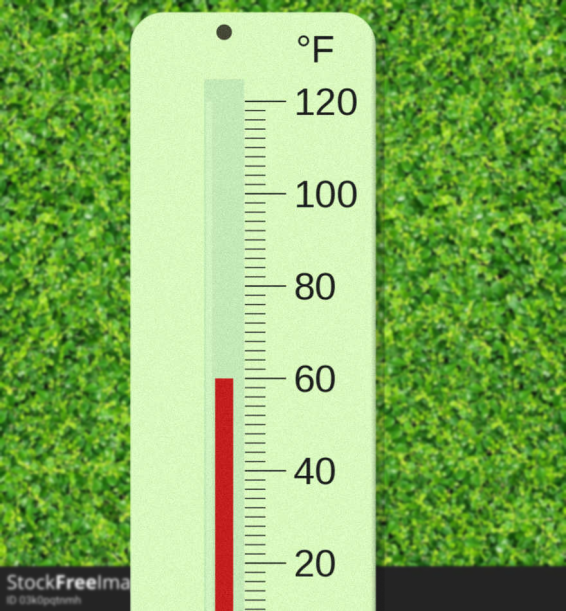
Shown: 60 °F
